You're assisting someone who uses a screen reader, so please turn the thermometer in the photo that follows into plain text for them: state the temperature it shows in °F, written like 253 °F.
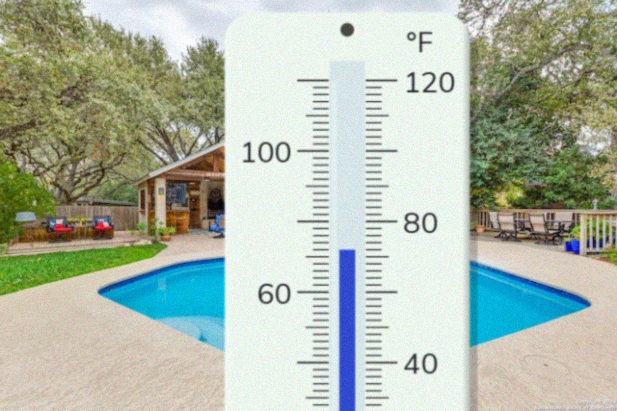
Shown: 72 °F
